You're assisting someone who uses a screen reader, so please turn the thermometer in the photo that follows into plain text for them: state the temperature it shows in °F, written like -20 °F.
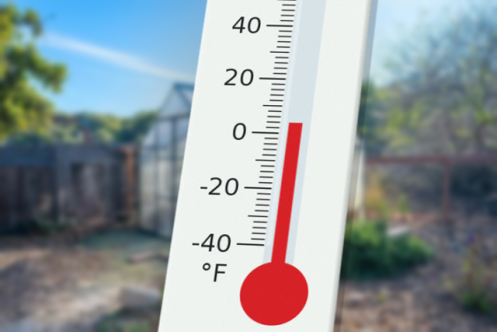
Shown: 4 °F
